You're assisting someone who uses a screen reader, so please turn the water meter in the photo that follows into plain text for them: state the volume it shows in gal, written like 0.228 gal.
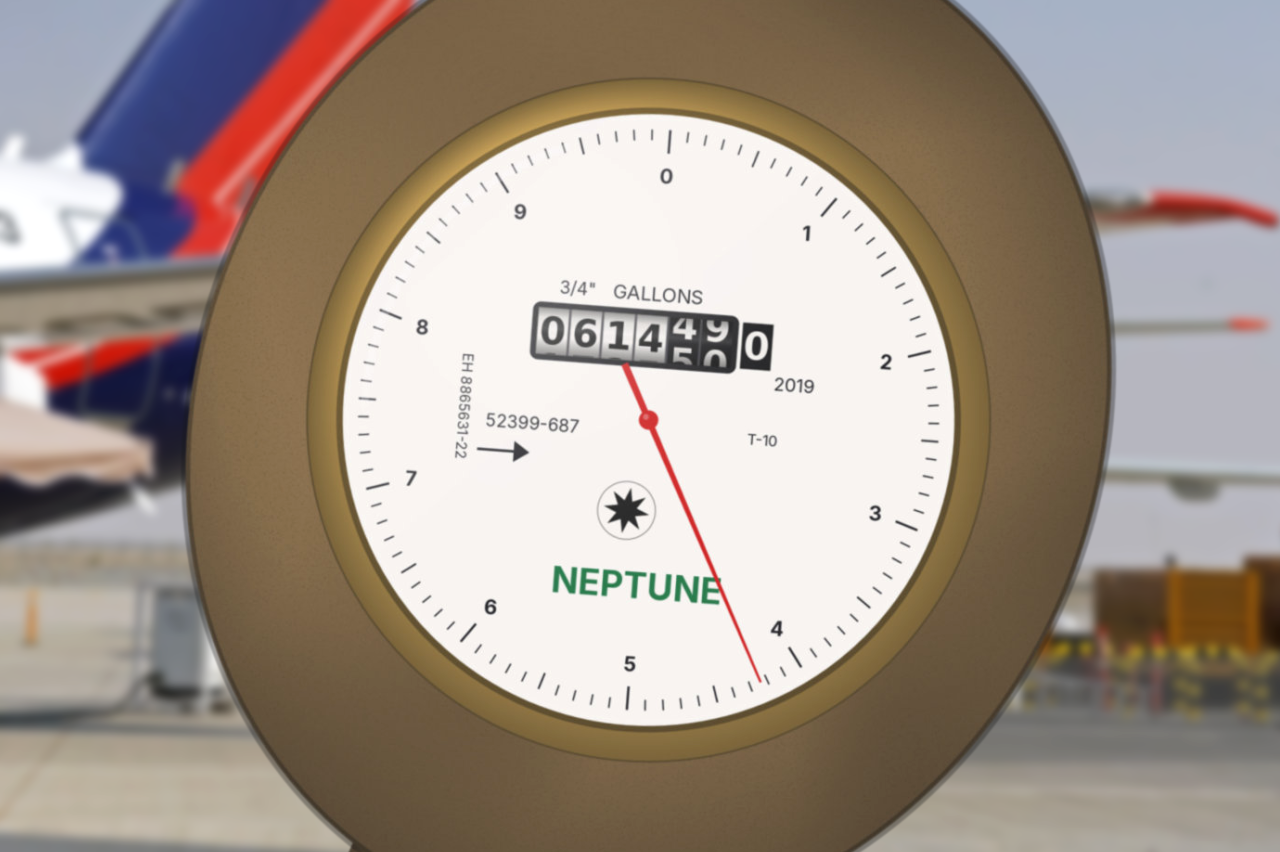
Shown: 614494.2 gal
